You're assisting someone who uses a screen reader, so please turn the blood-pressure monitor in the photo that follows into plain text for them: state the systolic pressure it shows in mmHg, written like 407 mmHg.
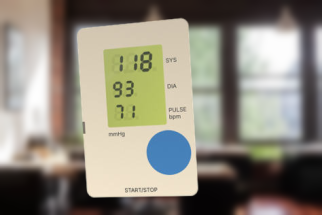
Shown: 118 mmHg
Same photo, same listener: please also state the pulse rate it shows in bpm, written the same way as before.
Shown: 71 bpm
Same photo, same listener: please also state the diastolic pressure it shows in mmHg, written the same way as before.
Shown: 93 mmHg
